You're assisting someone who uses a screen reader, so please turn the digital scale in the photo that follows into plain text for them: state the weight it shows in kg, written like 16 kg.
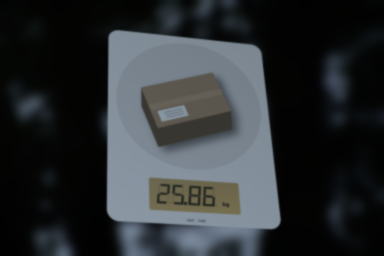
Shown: 25.86 kg
